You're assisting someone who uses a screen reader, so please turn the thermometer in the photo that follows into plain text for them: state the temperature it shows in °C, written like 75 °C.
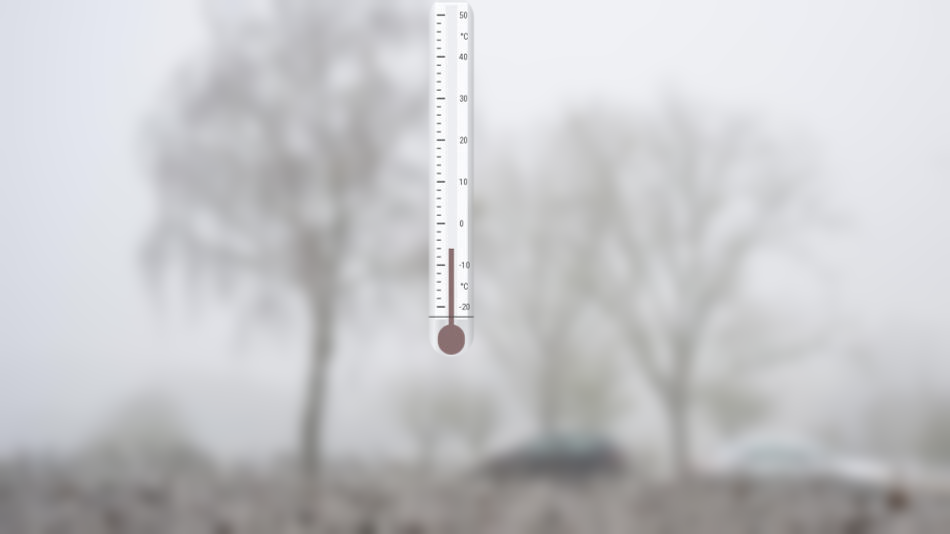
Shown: -6 °C
